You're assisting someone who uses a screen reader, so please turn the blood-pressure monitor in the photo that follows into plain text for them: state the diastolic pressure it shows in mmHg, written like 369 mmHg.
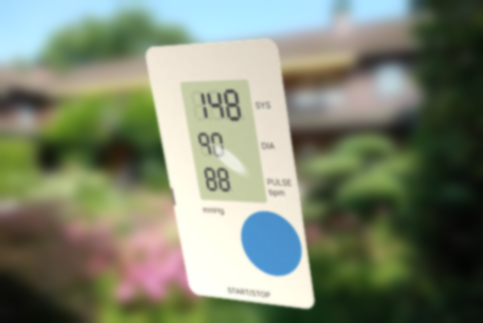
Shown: 90 mmHg
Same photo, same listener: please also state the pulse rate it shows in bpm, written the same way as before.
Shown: 88 bpm
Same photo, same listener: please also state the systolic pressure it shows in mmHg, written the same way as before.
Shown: 148 mmHg
